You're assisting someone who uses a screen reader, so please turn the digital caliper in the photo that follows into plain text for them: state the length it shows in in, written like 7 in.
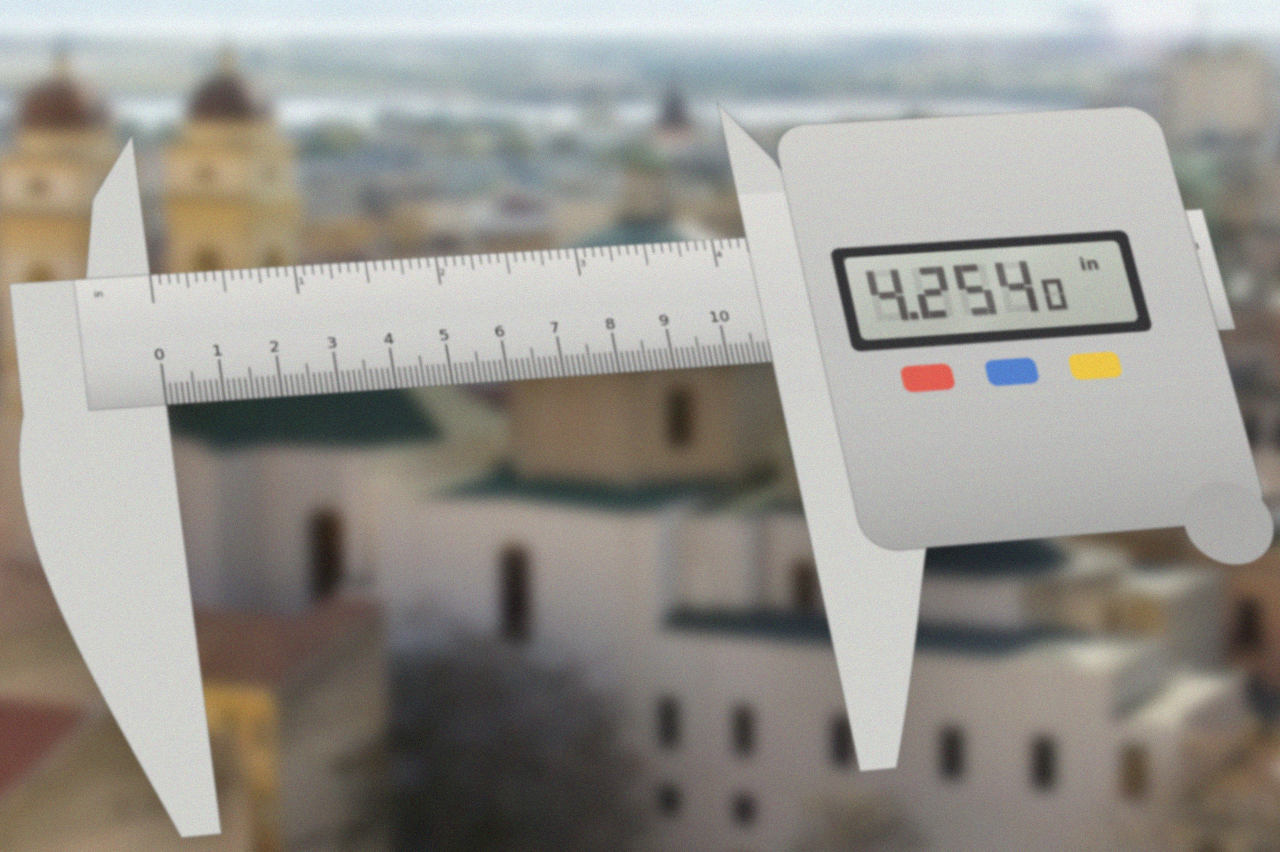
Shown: 4.2540 in
